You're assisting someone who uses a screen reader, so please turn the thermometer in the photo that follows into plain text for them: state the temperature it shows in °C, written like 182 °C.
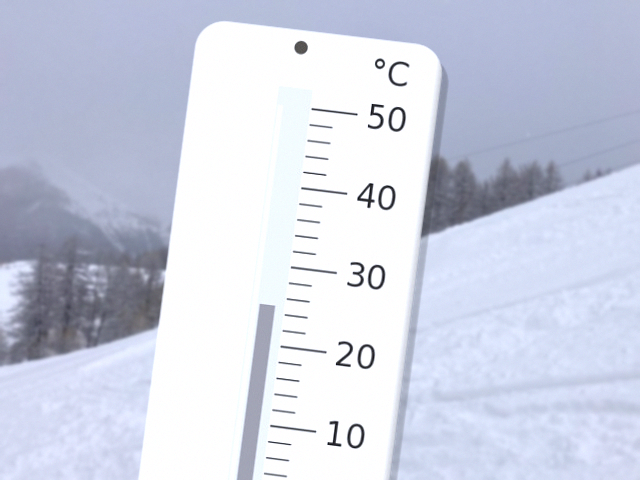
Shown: 25 °C
